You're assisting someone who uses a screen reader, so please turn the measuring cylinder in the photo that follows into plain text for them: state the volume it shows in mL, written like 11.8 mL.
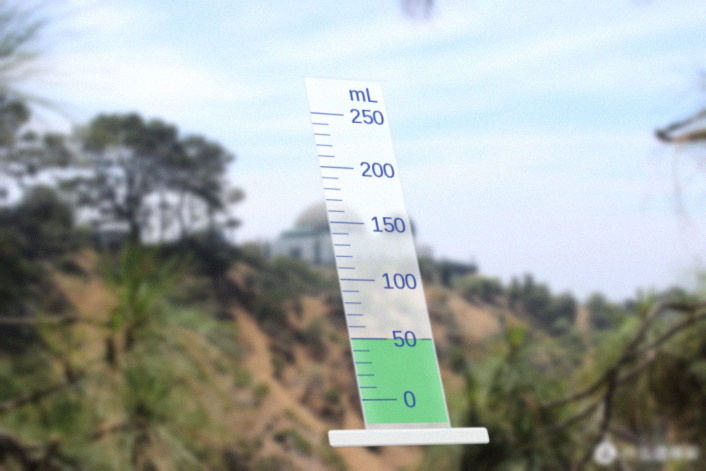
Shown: 50 mL
